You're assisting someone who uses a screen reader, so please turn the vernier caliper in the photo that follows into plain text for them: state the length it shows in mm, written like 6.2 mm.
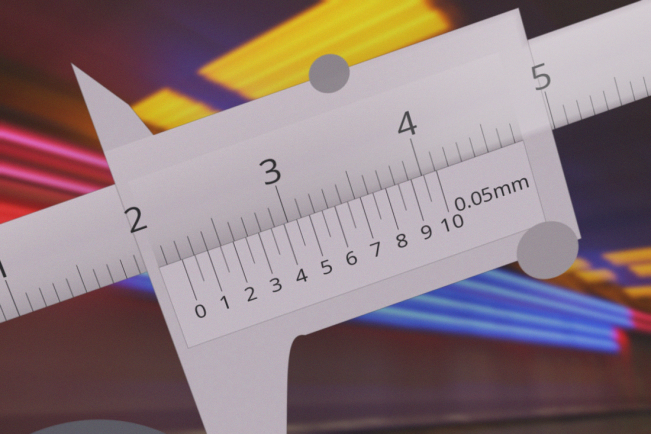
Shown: 22.1 mm
